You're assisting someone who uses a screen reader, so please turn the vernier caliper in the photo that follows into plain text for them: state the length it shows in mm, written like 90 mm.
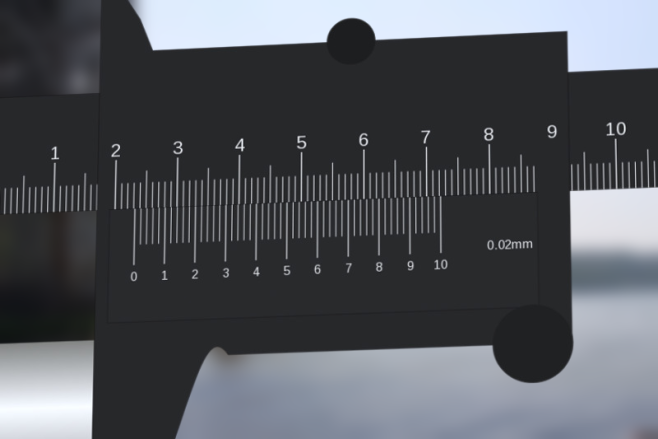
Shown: 23.2 mm
